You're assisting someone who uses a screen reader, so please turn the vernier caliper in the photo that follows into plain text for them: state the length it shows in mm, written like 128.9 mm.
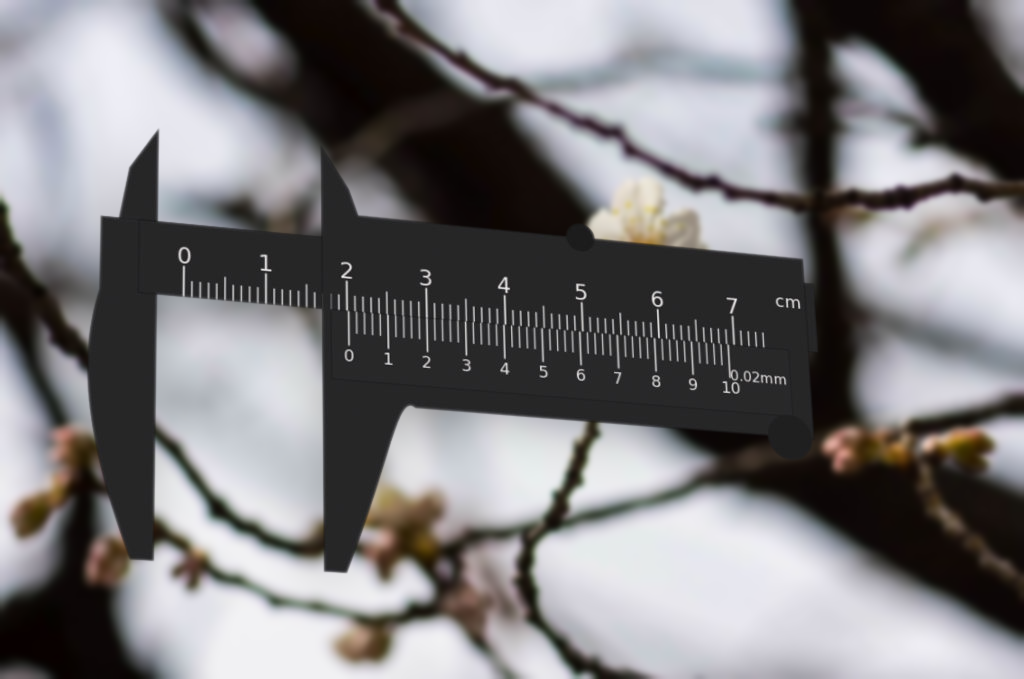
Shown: 20.2 mm
